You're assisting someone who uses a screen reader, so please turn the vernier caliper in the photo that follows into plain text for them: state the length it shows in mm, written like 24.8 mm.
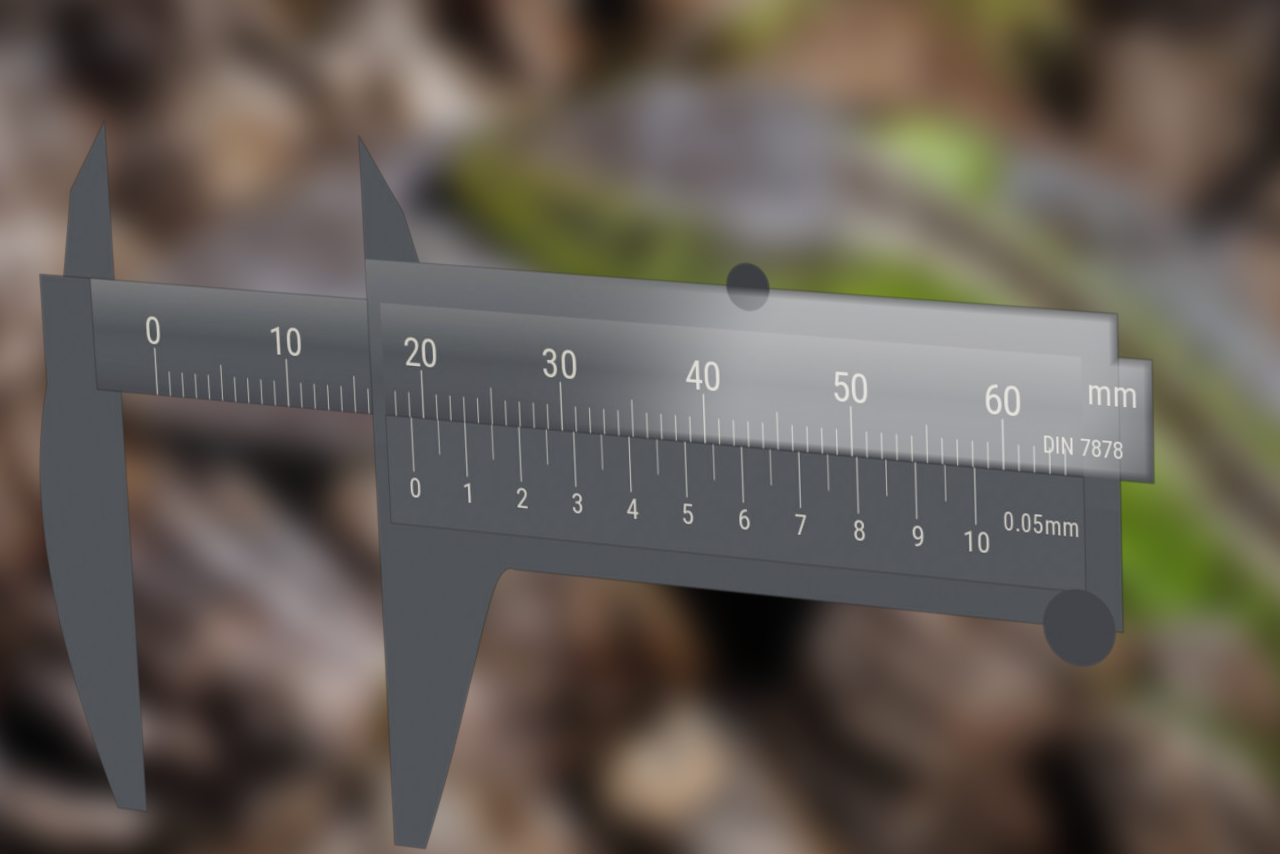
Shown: 19.1 mm
